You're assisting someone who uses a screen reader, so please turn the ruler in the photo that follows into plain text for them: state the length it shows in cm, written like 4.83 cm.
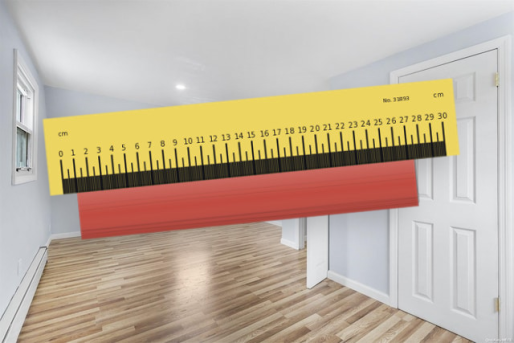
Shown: 26.5 cm
